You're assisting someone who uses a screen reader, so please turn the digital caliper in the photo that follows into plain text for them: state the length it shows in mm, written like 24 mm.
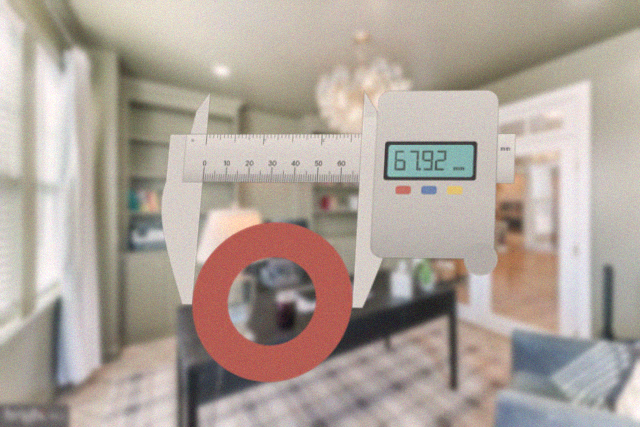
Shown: 67.92 mm
